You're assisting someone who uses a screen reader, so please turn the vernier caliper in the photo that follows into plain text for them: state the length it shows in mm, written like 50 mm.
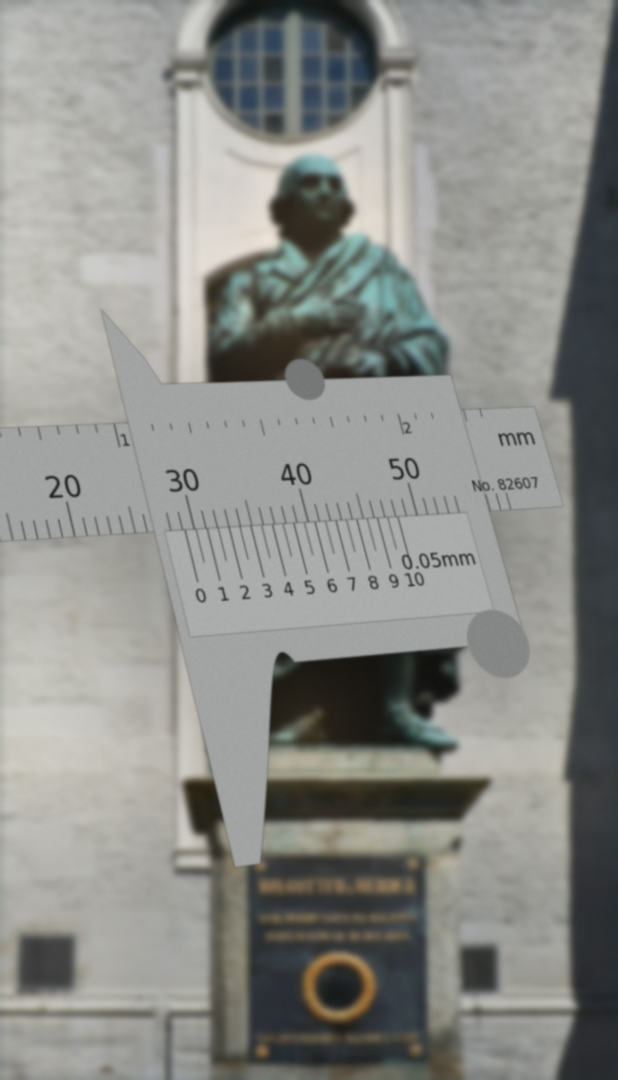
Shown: 29.2 mm
